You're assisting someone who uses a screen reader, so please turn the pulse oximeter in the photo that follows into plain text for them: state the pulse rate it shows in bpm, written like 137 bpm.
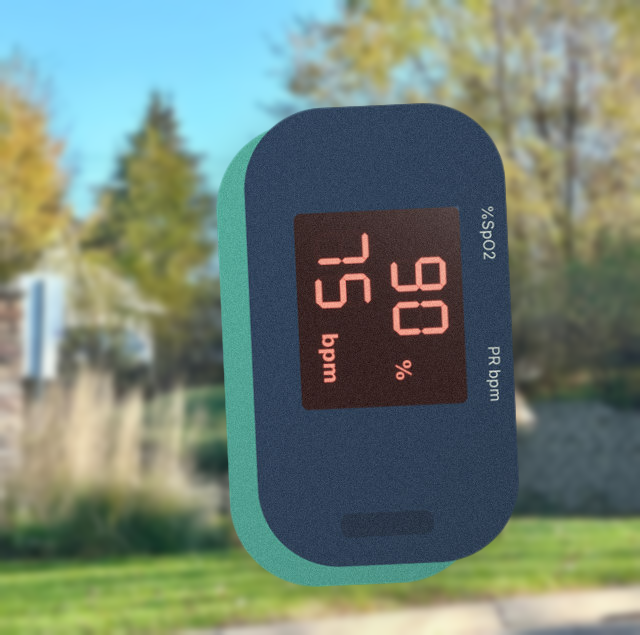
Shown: 75 bpm
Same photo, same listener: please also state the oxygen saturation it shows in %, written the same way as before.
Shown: 90 %
